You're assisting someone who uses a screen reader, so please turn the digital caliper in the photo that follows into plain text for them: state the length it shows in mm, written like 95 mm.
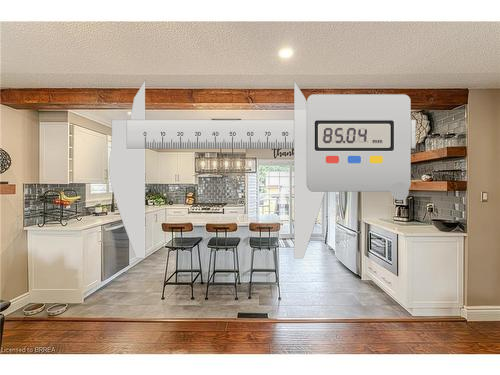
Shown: 85.04 mm
